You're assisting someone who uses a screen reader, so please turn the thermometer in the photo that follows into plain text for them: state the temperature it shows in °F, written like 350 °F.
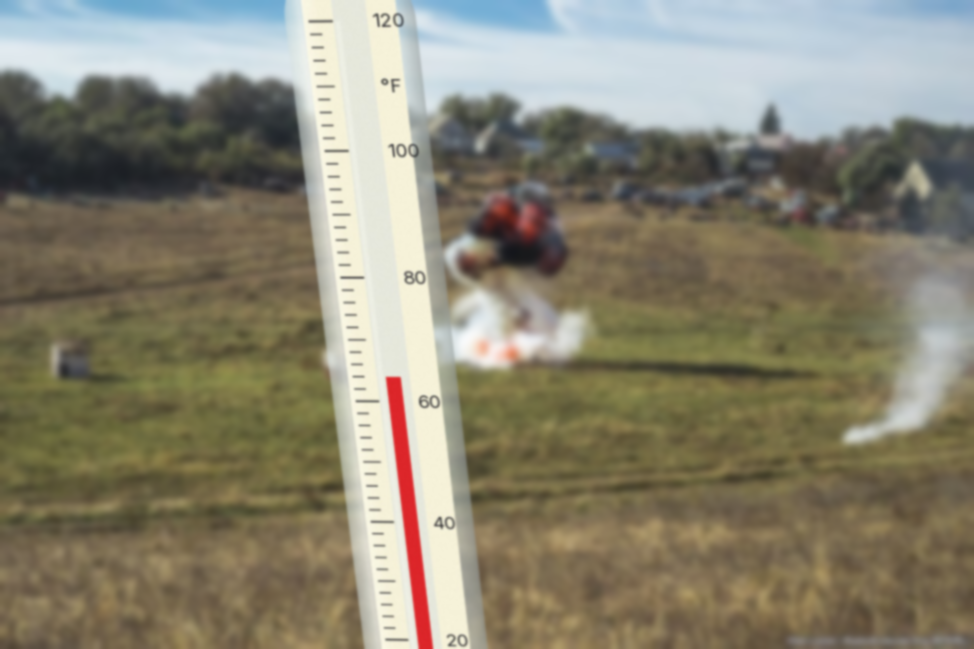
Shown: 64 °F
